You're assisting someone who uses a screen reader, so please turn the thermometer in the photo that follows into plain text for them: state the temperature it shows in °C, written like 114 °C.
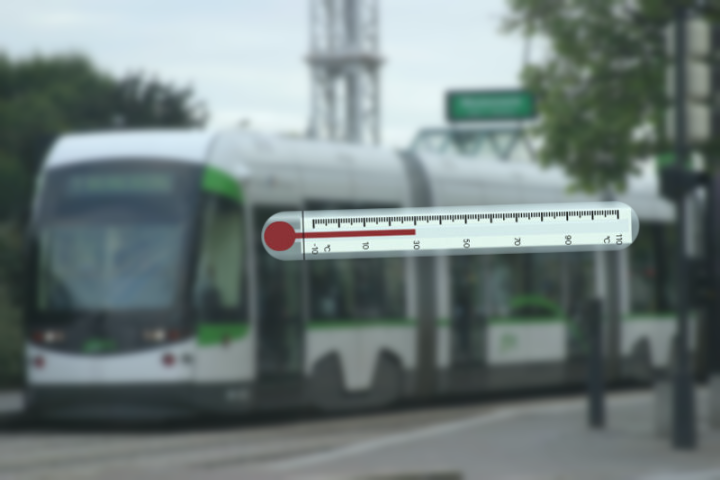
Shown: 30 °C
